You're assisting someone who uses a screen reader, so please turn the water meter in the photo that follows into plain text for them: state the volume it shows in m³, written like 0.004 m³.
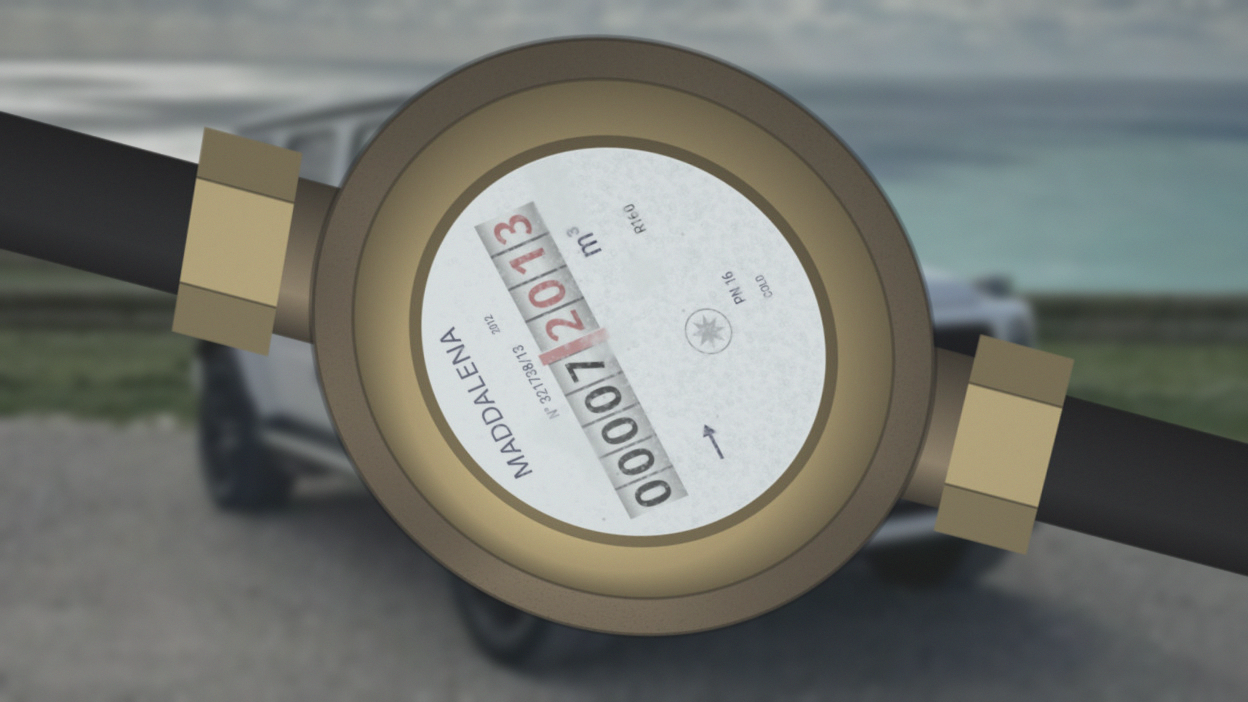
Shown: 7.2013 m³
